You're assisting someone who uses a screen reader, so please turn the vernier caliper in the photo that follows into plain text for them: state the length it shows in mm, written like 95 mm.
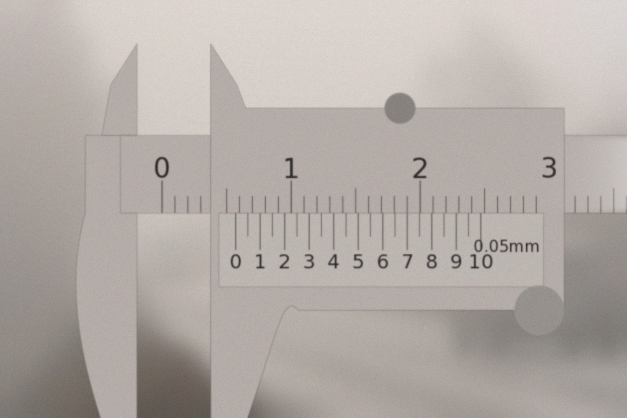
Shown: 5.7 mm
